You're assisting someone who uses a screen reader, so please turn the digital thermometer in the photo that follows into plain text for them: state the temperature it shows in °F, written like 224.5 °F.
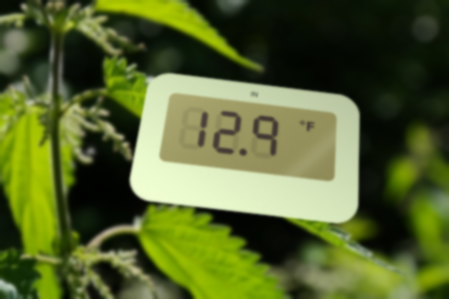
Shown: 12.9 °F
